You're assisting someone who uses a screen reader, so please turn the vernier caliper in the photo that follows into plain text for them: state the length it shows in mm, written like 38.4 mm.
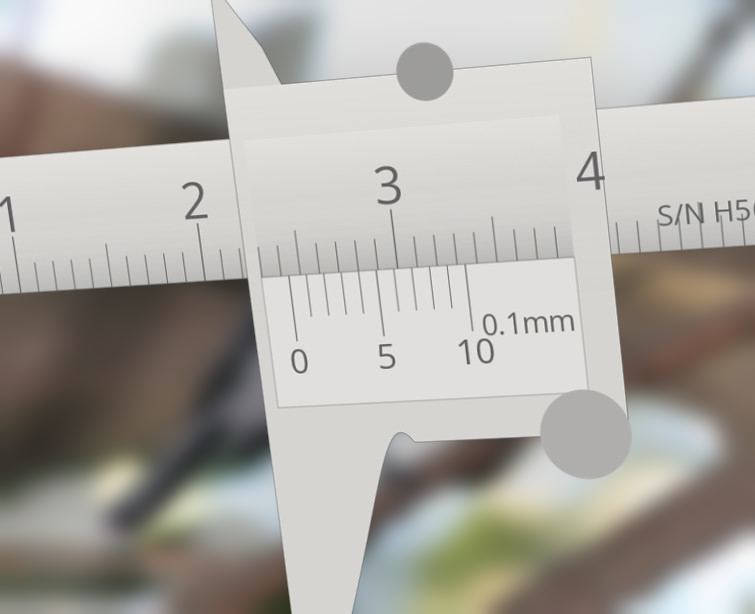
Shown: 24.4 mm
